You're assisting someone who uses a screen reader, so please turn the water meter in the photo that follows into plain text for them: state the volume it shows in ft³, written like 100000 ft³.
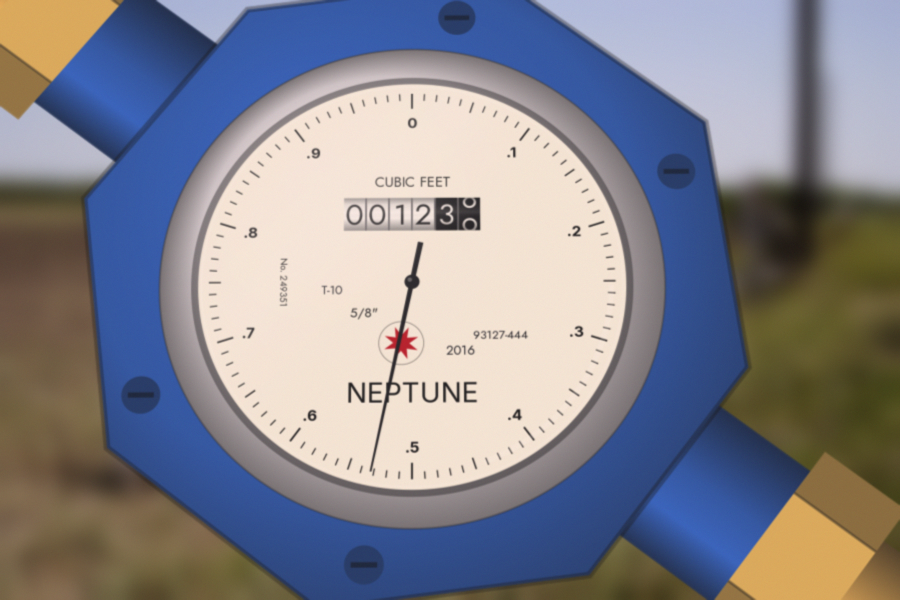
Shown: 1238.53 ft³
